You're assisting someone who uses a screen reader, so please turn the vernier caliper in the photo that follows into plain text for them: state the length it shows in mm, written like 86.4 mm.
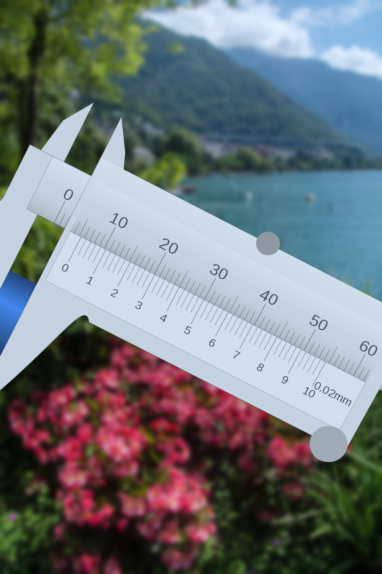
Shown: 5.4 mm
